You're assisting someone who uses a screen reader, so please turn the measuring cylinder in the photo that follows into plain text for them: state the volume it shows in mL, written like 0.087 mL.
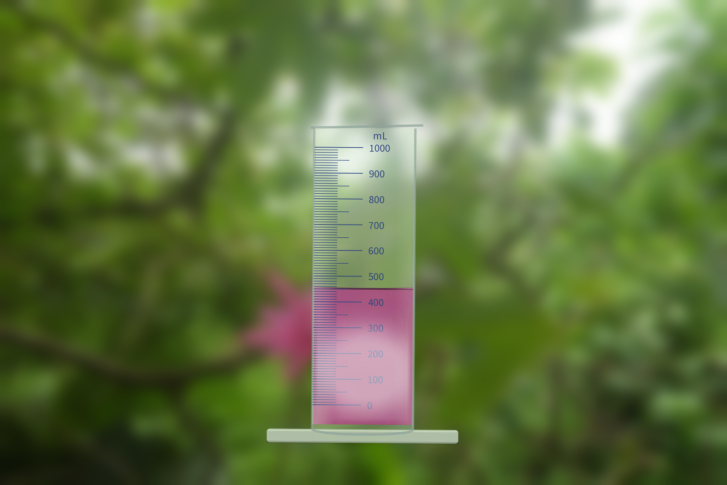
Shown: 450 mL
